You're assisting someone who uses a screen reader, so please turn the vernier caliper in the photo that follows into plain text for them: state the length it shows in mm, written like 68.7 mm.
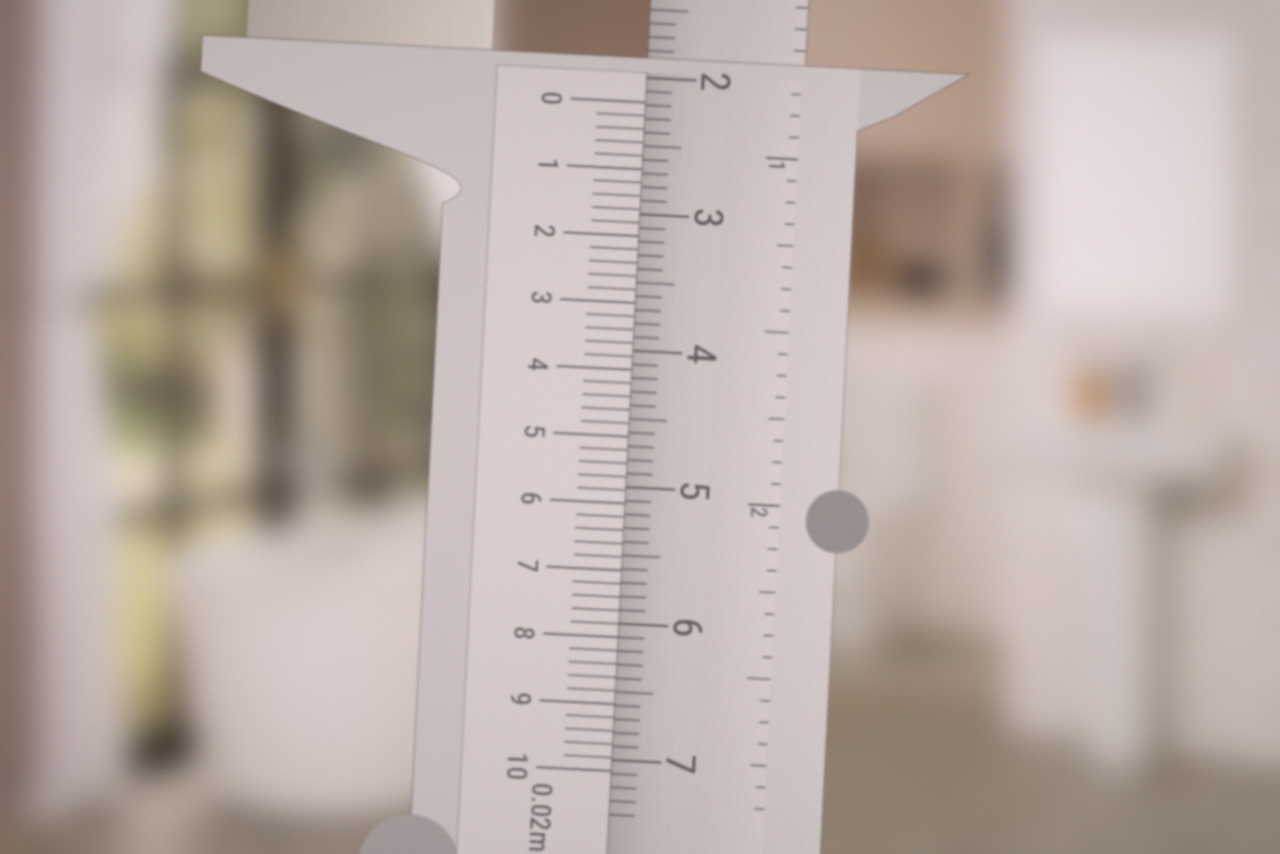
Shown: 21.8 mm
